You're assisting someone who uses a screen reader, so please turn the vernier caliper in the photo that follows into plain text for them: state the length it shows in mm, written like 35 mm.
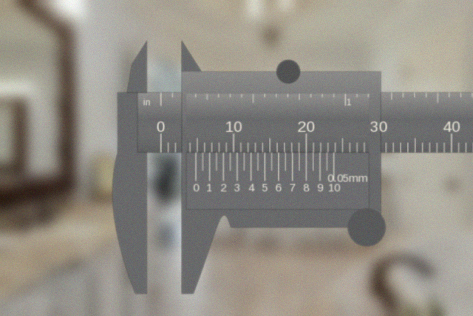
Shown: 4.8 mm
